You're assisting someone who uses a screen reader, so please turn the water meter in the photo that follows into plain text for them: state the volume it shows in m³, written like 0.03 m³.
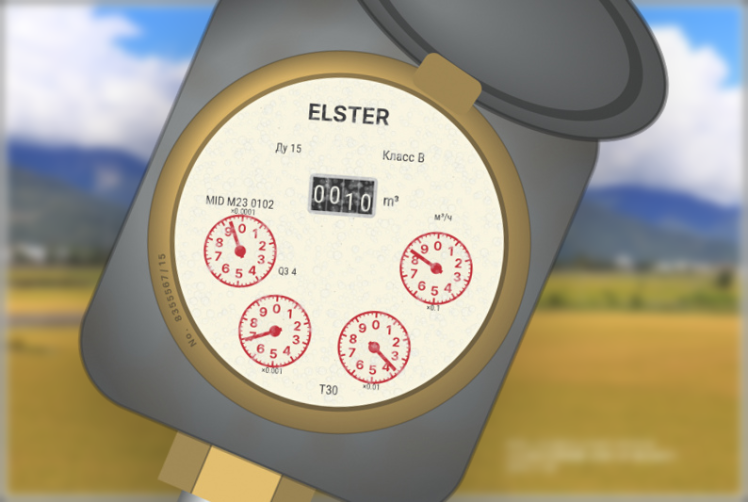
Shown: 9.8369 m³
